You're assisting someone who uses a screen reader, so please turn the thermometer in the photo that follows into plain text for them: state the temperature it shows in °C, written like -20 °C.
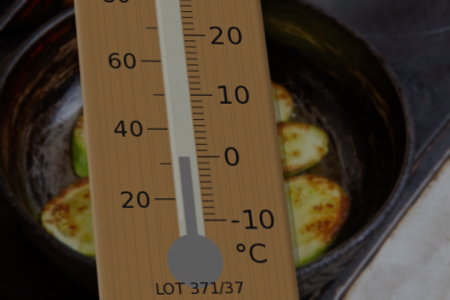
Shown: 0 °C
